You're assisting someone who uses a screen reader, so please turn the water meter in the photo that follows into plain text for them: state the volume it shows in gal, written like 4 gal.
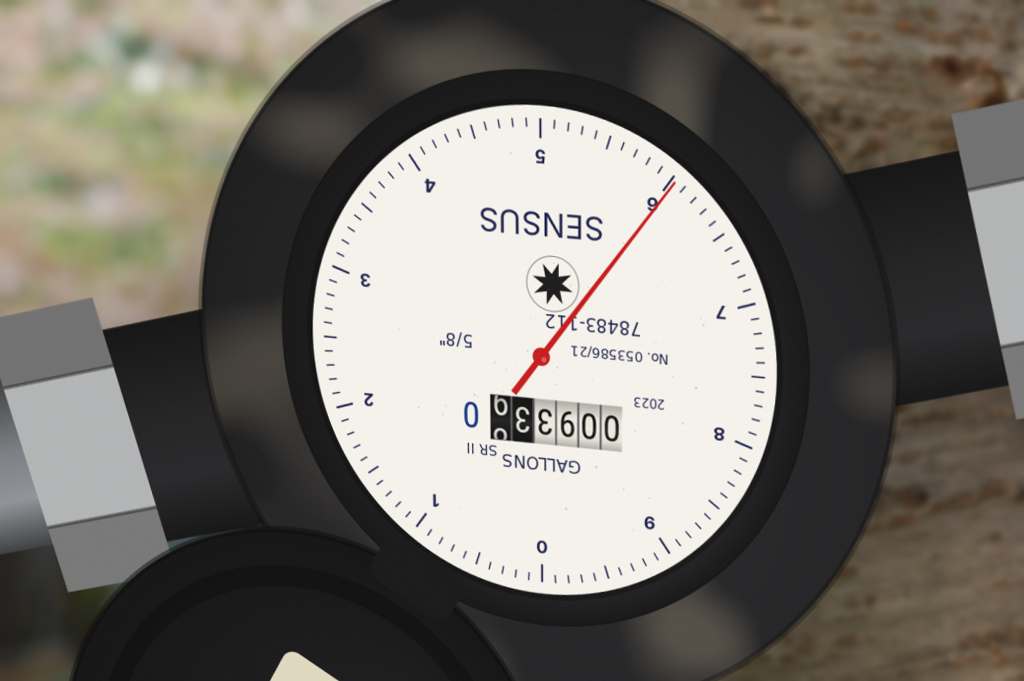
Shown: 93386.0 gal
